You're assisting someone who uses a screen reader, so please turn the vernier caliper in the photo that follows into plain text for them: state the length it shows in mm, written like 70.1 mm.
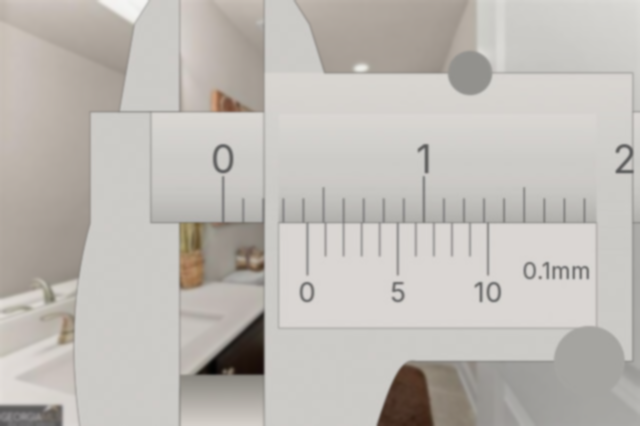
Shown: 4.2 mm
